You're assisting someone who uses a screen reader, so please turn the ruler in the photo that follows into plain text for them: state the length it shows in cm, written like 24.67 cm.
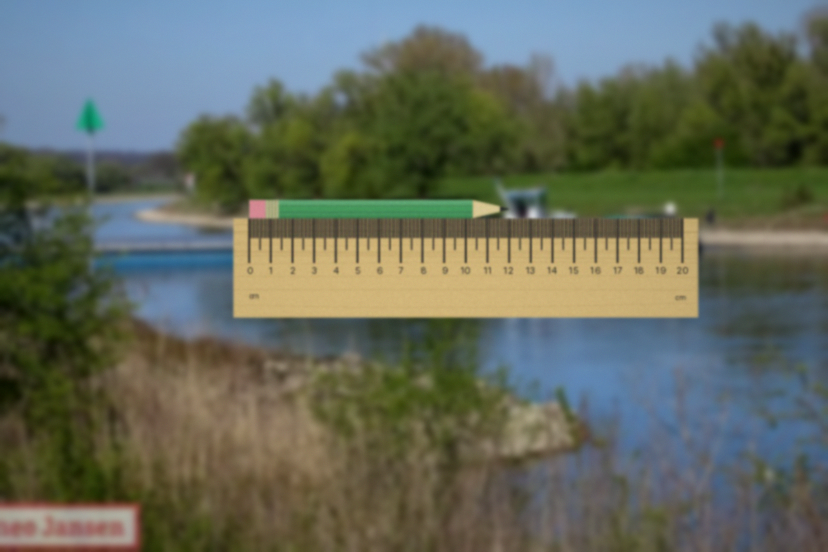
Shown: 12 cm
